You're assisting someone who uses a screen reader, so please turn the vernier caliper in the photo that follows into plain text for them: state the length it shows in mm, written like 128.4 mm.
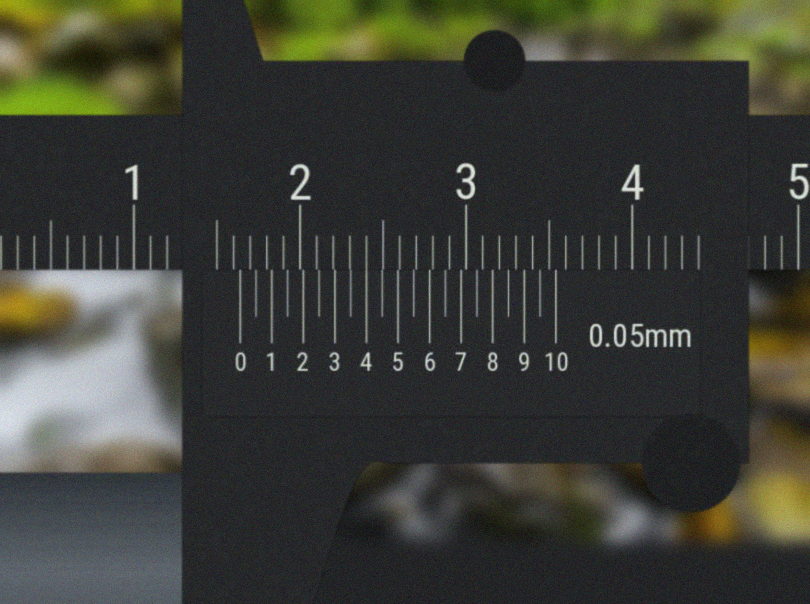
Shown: 16.4 mm
